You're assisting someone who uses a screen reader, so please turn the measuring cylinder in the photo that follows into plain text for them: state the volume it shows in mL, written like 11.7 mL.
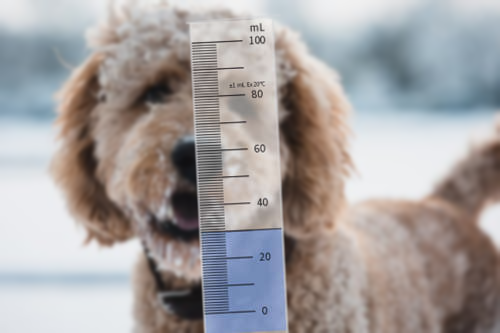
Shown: 30 mL
